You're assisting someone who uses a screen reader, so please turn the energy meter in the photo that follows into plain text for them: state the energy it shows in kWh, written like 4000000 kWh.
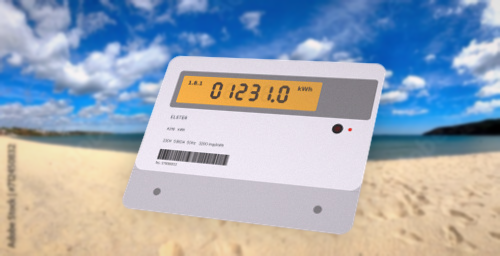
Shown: 1231.0 kWh
